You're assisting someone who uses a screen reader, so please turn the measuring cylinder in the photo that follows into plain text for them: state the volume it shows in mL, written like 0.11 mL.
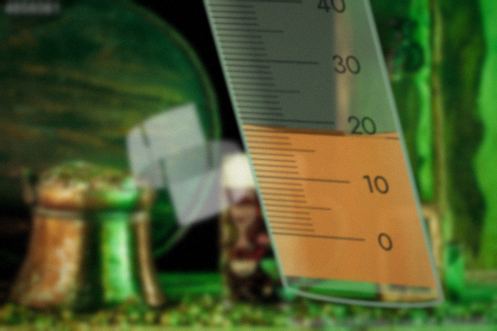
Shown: 18 mL
